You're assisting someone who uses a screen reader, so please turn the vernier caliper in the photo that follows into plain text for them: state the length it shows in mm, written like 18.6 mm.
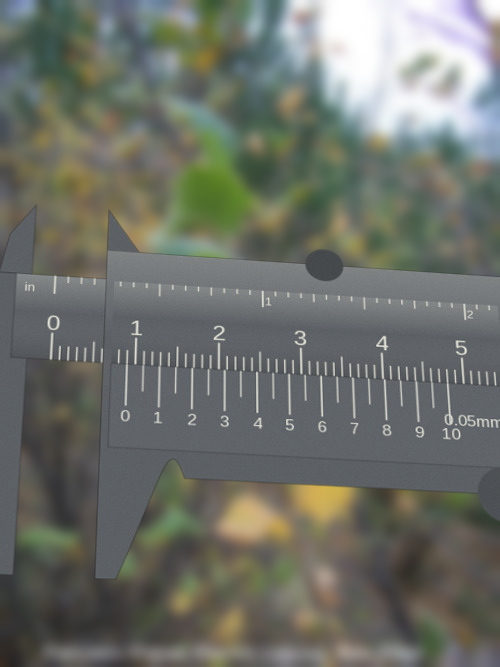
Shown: 9.0 mm
